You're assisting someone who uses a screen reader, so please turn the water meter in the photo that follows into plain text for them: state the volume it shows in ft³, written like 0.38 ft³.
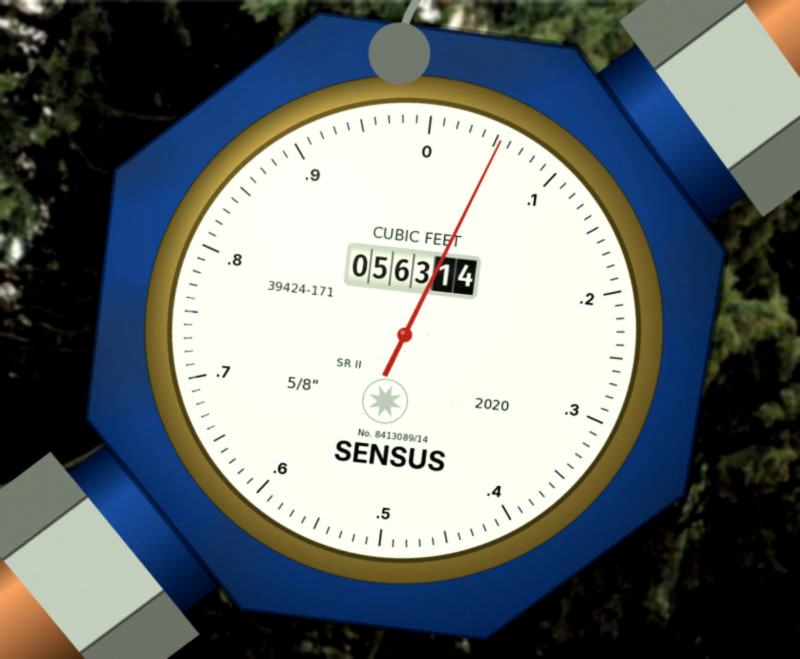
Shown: 56314.05 ft³
